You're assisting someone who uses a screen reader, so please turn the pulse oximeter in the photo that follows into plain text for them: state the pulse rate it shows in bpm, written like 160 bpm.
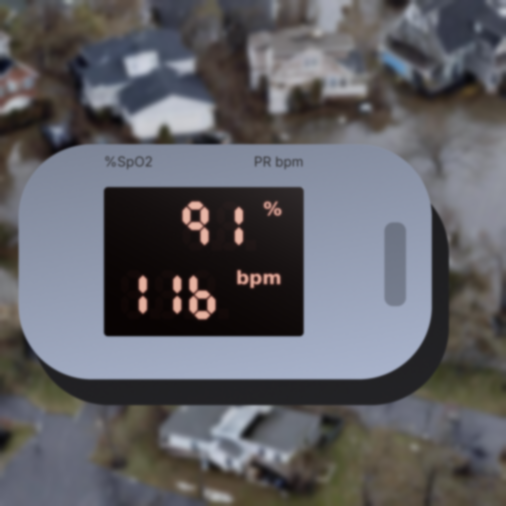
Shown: 116 bpm
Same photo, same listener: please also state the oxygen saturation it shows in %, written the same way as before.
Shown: 91 %
